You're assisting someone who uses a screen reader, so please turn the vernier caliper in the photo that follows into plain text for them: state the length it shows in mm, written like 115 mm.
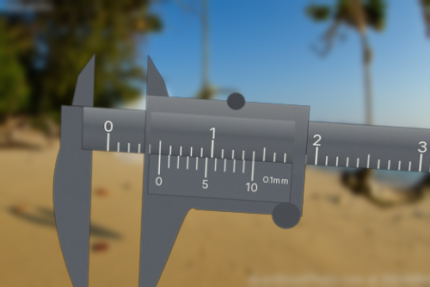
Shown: 5.0 mm
